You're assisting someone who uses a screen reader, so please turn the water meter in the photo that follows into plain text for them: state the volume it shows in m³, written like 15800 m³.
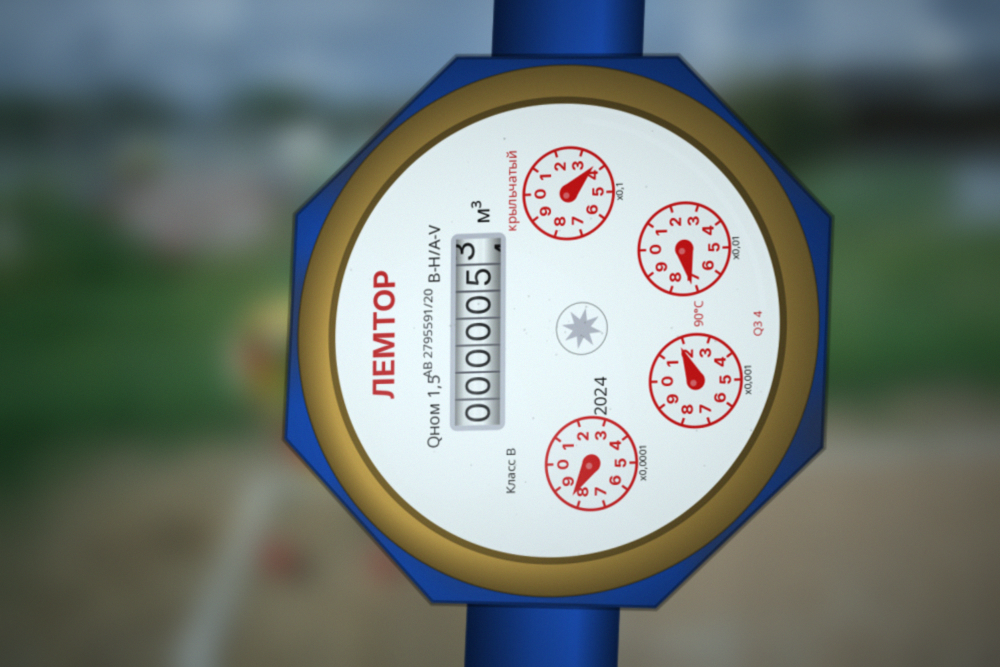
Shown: 53.3718 m³
